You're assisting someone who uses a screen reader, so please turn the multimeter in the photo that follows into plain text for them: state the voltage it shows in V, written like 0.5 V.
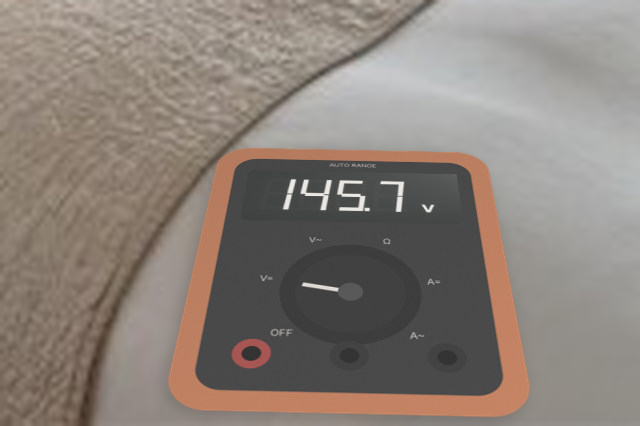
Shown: 145.7 V
